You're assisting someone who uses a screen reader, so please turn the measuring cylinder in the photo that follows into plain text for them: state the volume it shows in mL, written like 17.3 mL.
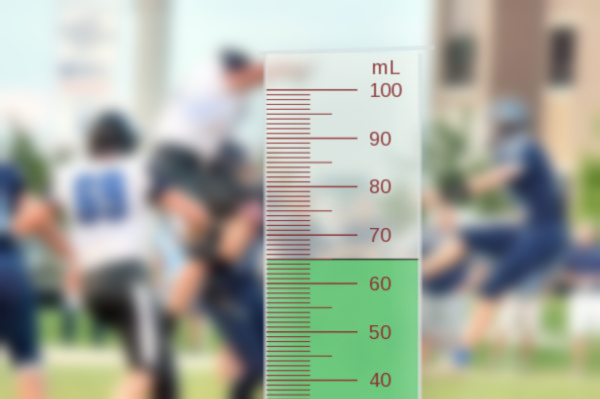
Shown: 65 mL
